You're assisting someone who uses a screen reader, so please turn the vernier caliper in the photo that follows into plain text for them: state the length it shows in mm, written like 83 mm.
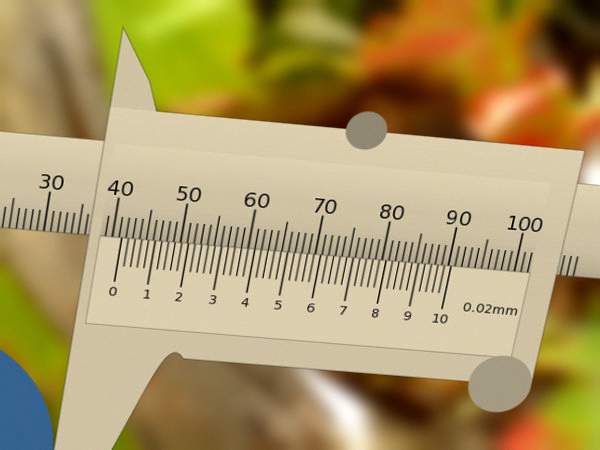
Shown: 41.4 mm
